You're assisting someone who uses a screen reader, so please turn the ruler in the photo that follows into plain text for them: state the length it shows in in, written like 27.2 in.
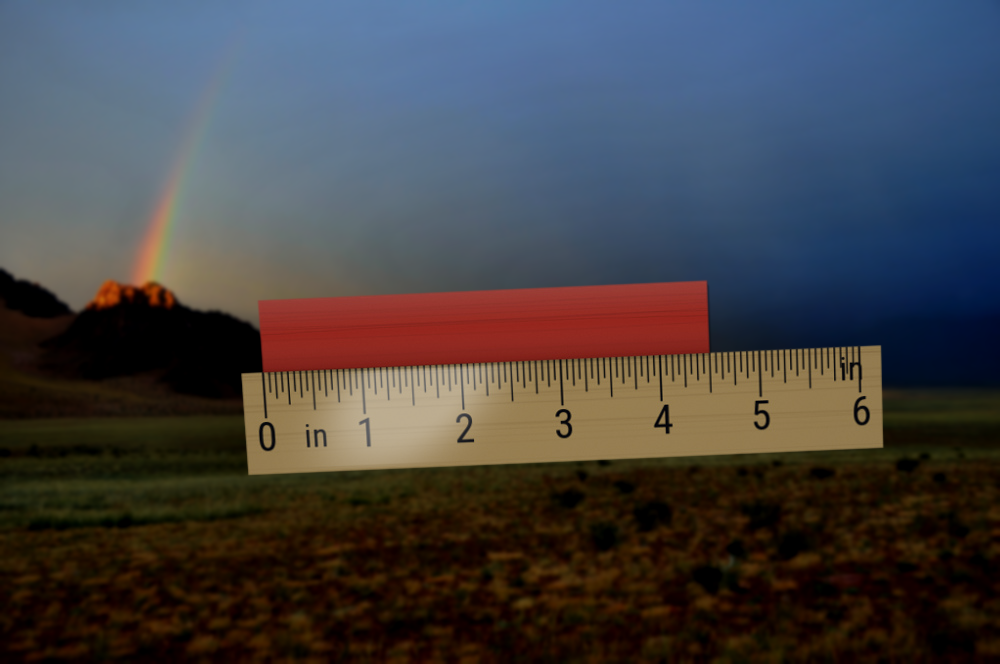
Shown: 4.5 in
